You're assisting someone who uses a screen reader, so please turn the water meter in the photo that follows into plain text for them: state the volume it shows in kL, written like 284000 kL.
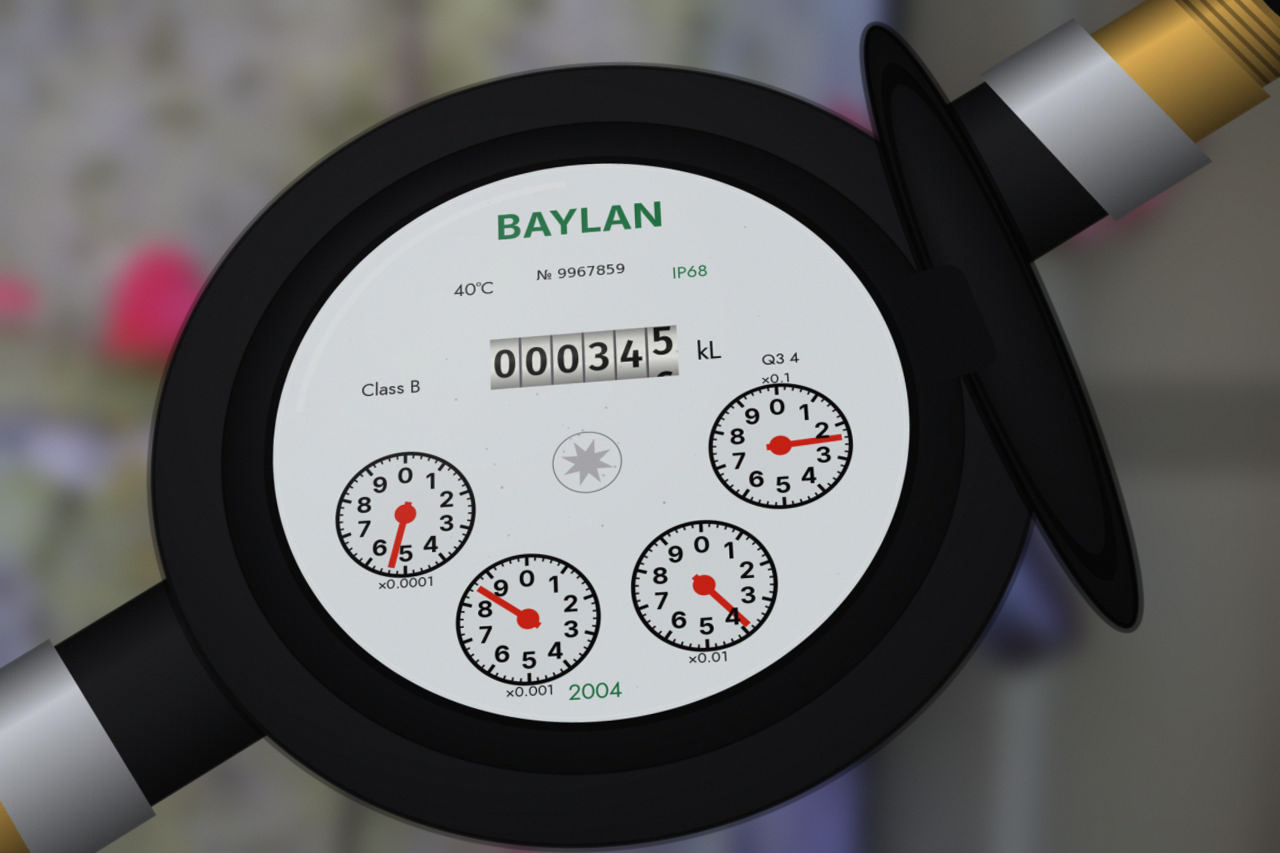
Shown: 345.2385 kL
